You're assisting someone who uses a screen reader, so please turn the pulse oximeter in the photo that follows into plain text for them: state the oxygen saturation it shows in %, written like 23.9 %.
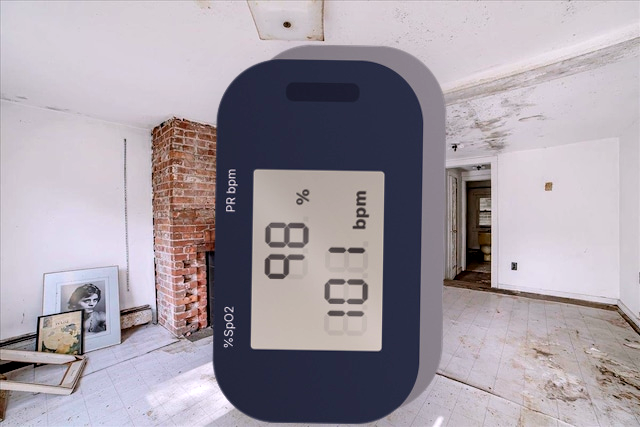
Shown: 98 %
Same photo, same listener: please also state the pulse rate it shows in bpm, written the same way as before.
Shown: 101 bpm
